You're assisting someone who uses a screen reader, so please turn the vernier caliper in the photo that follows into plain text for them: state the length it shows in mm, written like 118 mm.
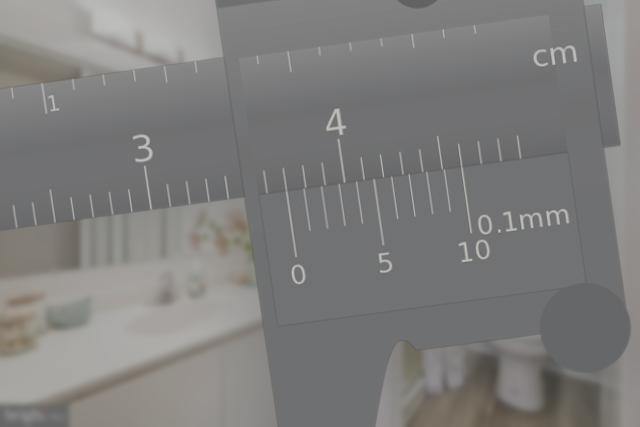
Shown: 37.0 mm
